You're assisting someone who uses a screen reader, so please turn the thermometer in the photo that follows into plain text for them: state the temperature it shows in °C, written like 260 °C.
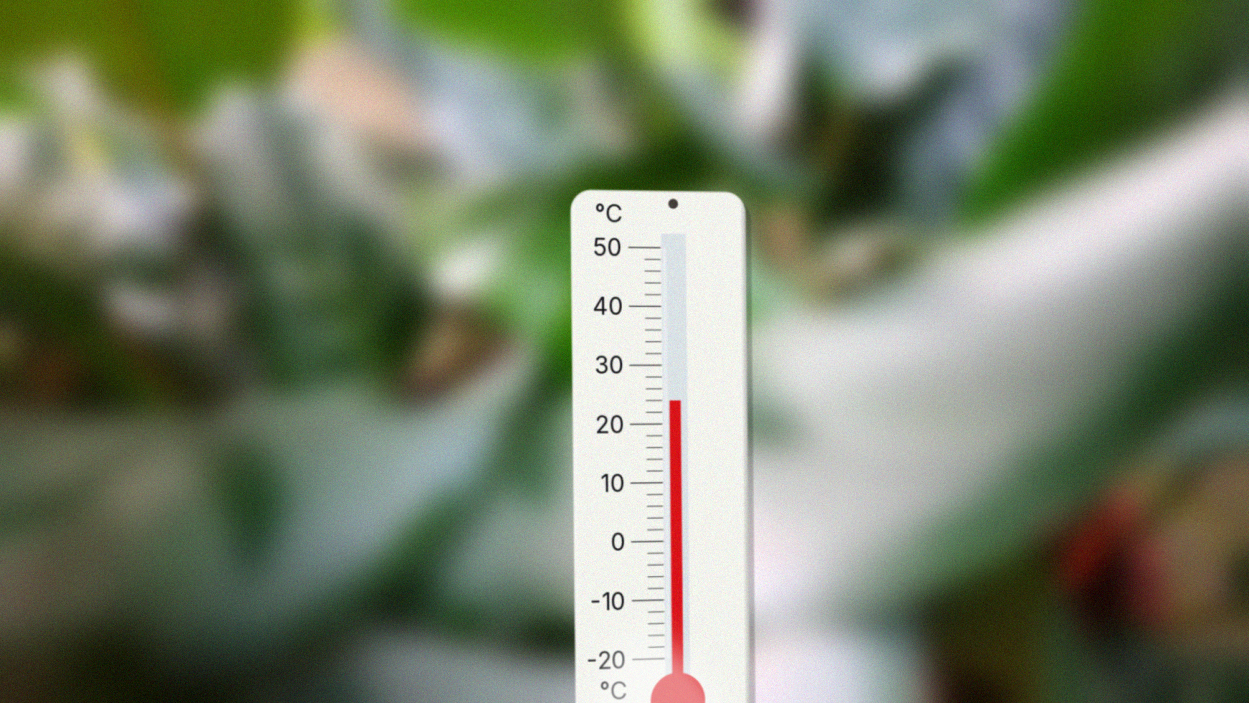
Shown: 24 °C
